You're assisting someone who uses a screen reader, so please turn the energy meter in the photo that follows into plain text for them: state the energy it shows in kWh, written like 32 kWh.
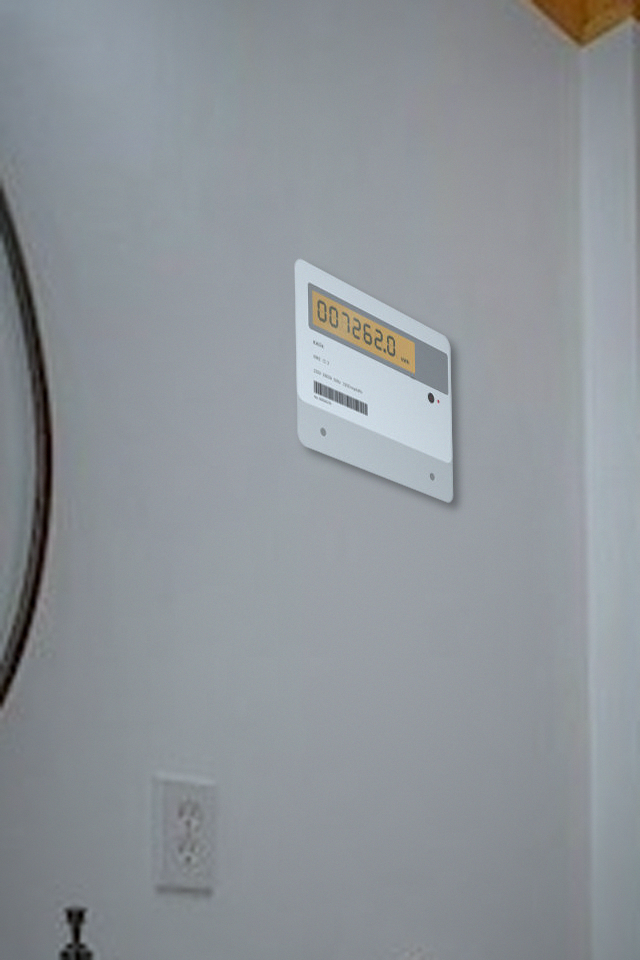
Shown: 7262.0 kWh
